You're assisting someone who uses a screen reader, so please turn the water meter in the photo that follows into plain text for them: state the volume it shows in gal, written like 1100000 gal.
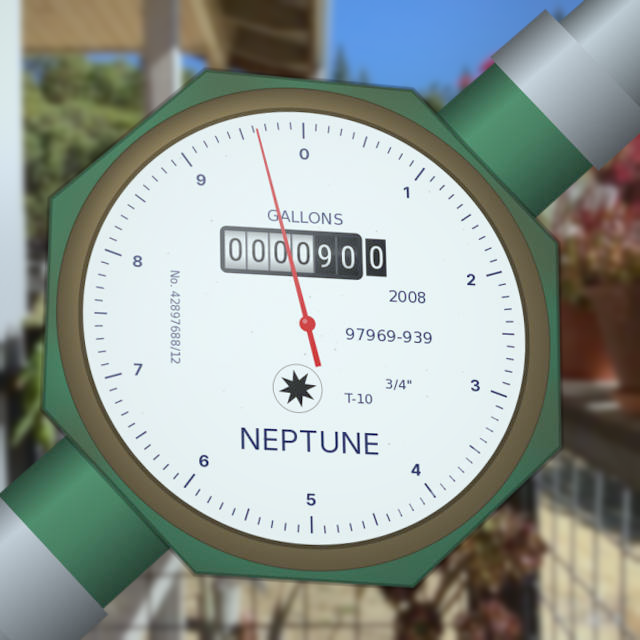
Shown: 899.6 gal
